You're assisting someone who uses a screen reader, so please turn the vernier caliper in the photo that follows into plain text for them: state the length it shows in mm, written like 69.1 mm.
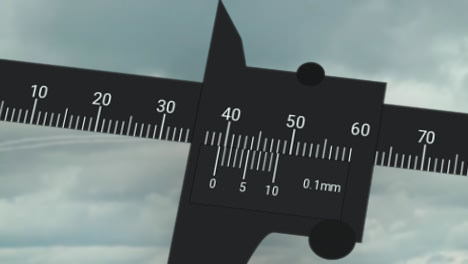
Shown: 39.2 mm
